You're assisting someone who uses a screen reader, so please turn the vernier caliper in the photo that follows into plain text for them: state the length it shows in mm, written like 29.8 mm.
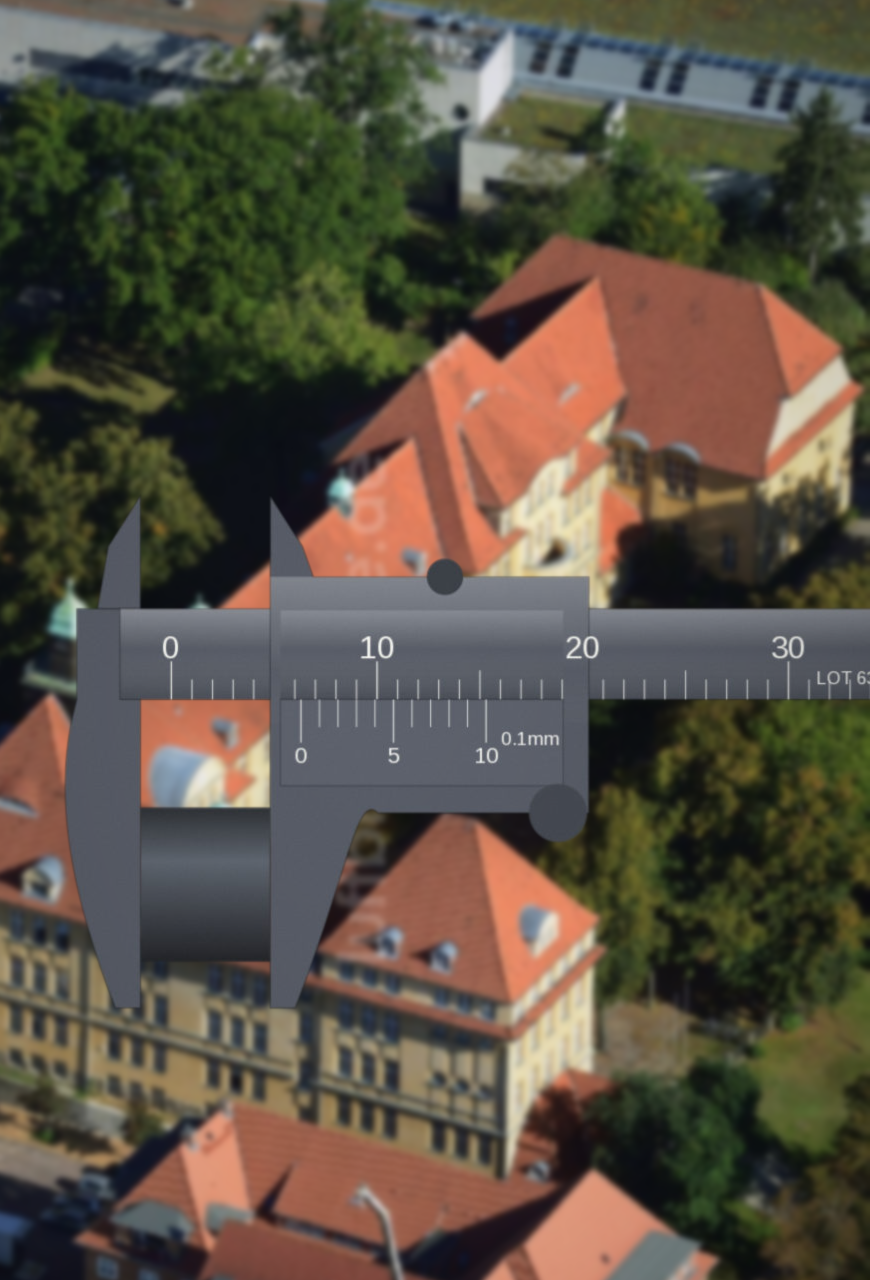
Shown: 6.3 mm
